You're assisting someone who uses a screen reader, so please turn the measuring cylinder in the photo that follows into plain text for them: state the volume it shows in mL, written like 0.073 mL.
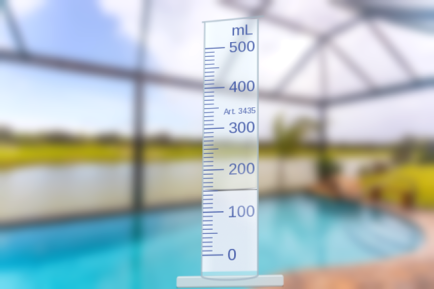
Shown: 150 mL
